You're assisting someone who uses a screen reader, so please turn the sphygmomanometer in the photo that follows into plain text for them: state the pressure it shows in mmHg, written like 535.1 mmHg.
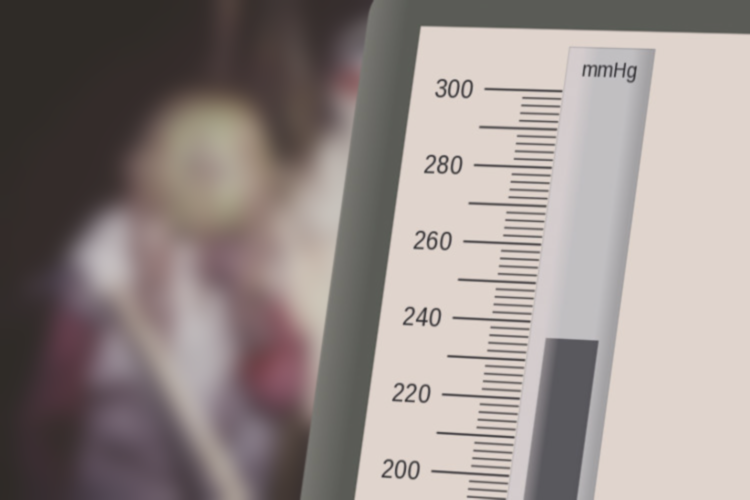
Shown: 236 mmHg
